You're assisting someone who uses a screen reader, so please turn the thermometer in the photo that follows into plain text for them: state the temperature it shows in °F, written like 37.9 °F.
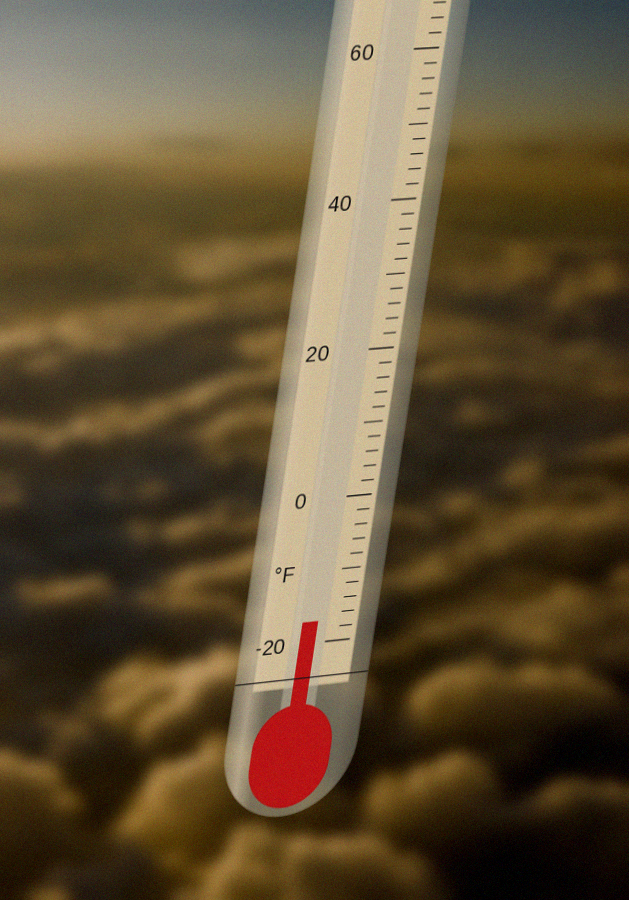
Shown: -17 °F
